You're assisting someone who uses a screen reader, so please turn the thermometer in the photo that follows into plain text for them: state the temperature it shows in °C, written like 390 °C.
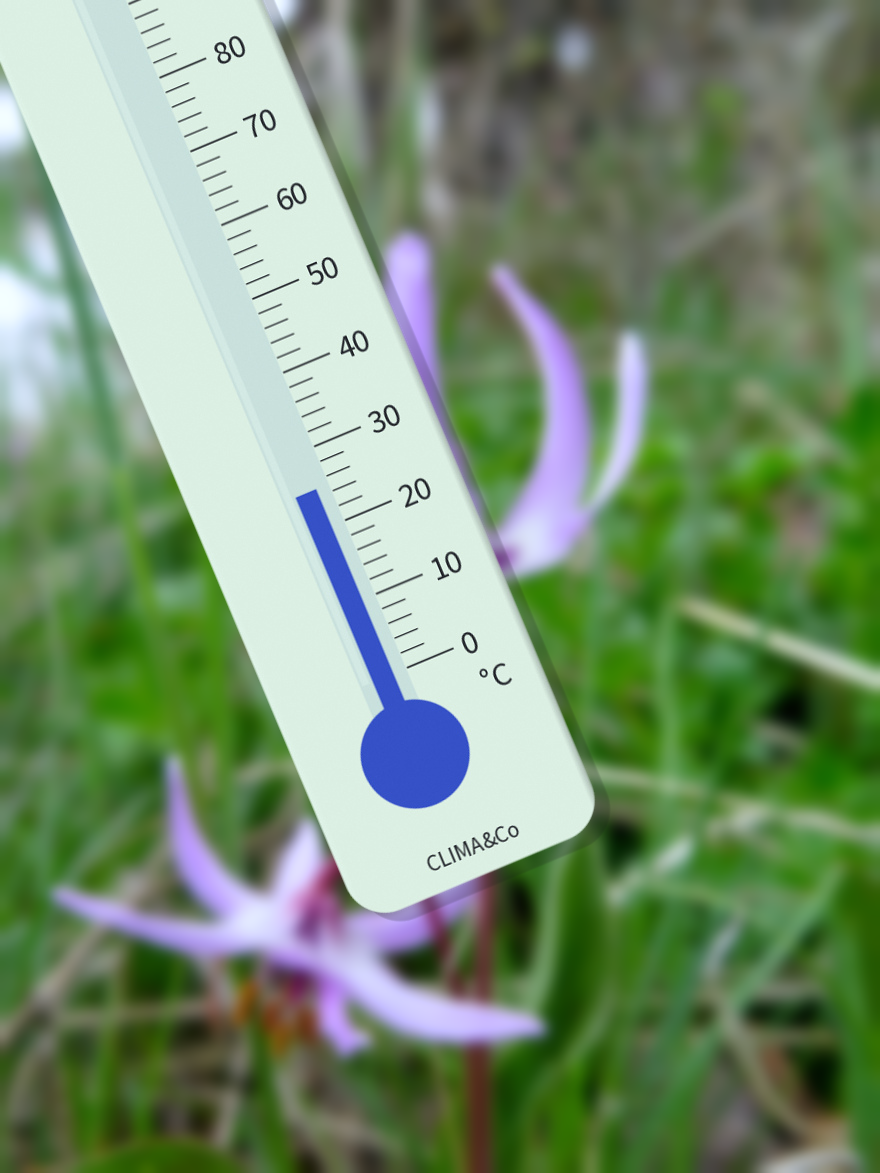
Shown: 25 °C
